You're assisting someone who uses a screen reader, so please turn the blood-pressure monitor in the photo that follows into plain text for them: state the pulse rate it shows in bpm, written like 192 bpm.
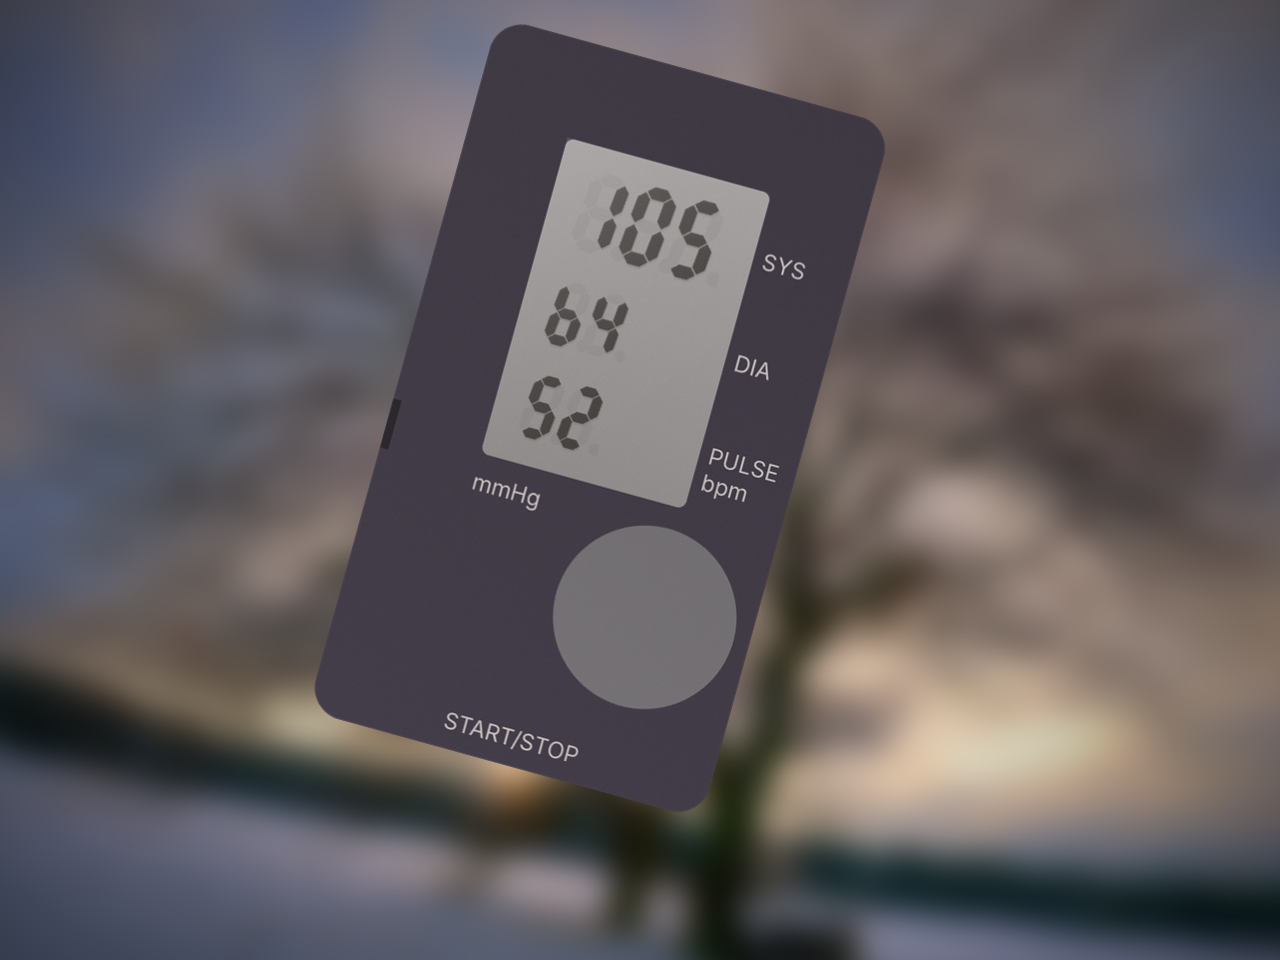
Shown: 52 bpm
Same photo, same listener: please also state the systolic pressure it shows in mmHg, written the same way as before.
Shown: 105 mmHg
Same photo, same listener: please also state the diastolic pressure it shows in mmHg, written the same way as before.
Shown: 64 mmHg
